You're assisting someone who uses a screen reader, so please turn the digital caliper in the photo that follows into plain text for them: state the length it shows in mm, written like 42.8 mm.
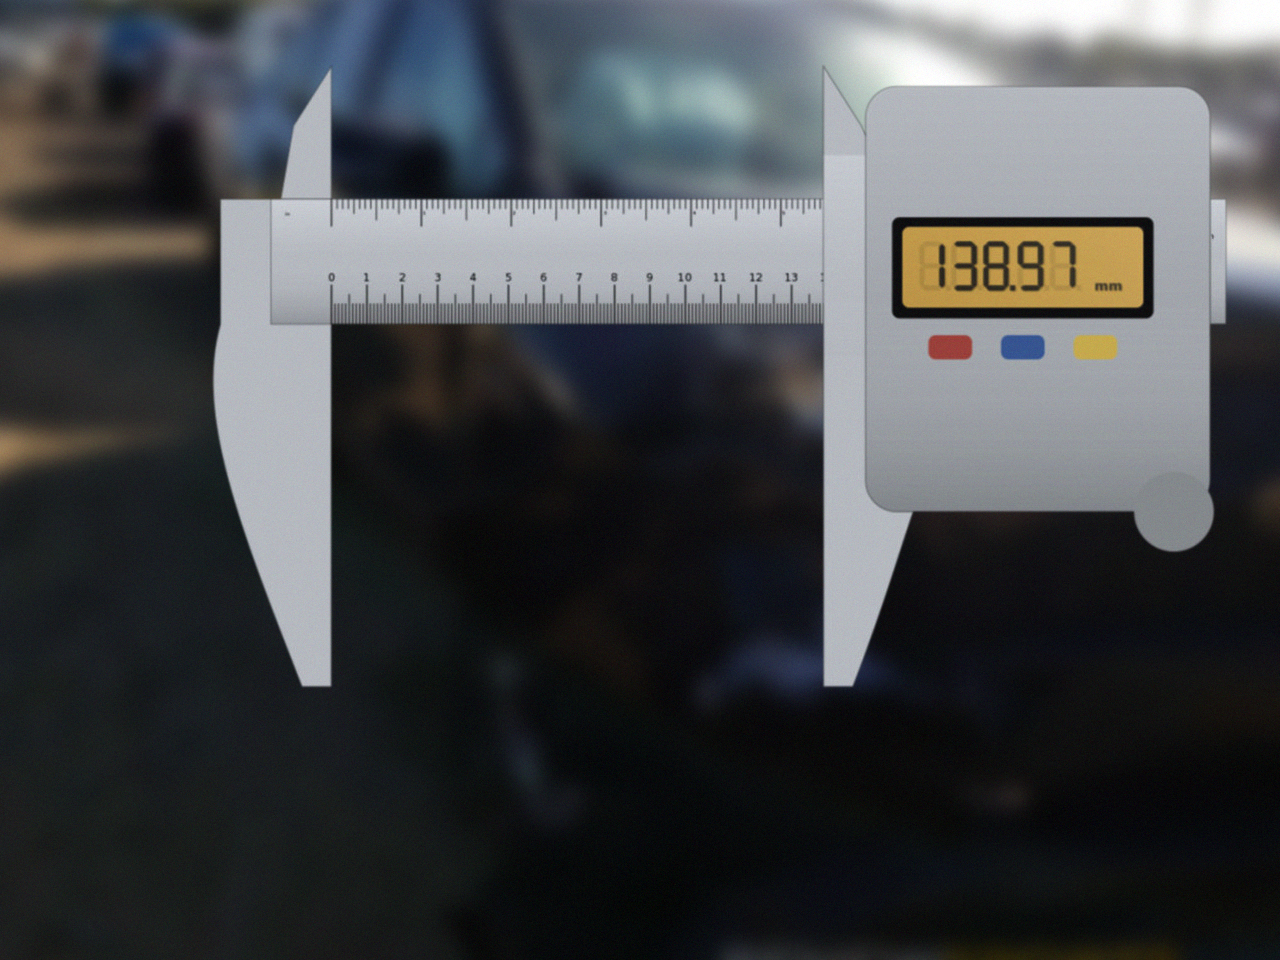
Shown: 138.97 mm
